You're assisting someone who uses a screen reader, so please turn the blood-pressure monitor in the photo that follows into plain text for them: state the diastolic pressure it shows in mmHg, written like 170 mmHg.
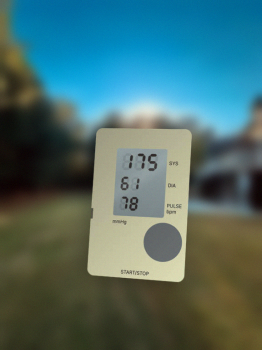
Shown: 61 mmHg
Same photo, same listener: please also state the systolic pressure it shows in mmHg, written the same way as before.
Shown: 175 mmHg
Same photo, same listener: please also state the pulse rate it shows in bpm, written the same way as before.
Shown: 78 bpm
